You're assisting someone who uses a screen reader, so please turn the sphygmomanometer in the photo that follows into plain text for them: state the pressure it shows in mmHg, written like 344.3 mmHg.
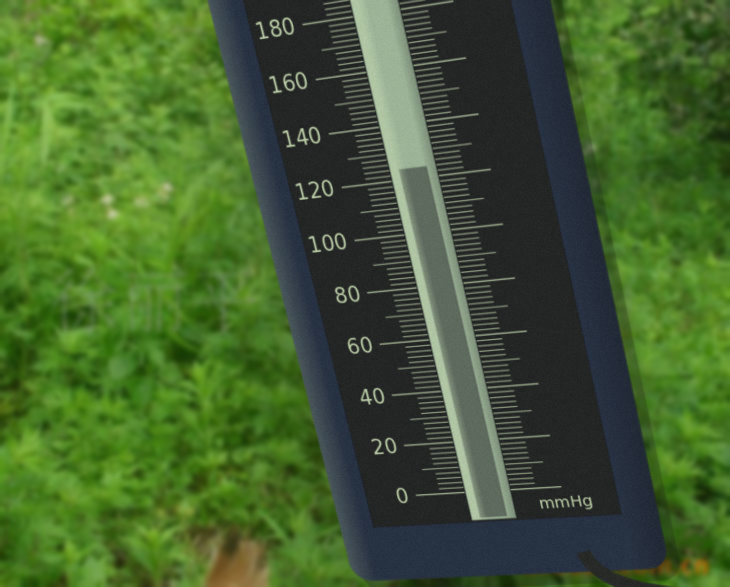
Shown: 124 mmHg
